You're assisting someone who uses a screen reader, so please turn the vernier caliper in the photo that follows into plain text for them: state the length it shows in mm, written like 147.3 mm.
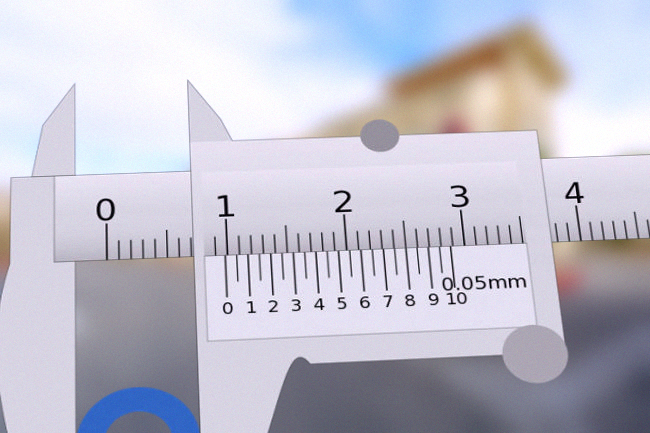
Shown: 9.8 mm
